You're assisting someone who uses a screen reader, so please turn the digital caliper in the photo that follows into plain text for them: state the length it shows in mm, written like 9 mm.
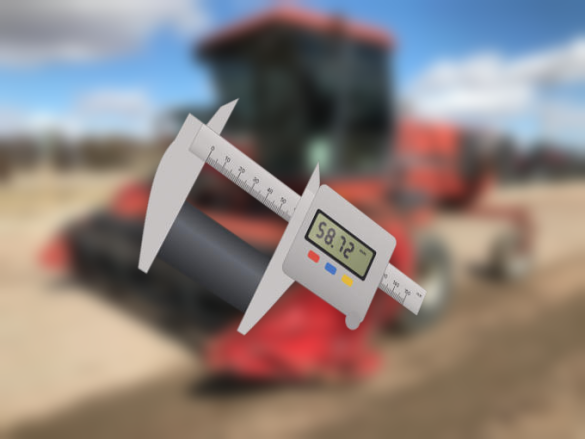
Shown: 58.72 mm
